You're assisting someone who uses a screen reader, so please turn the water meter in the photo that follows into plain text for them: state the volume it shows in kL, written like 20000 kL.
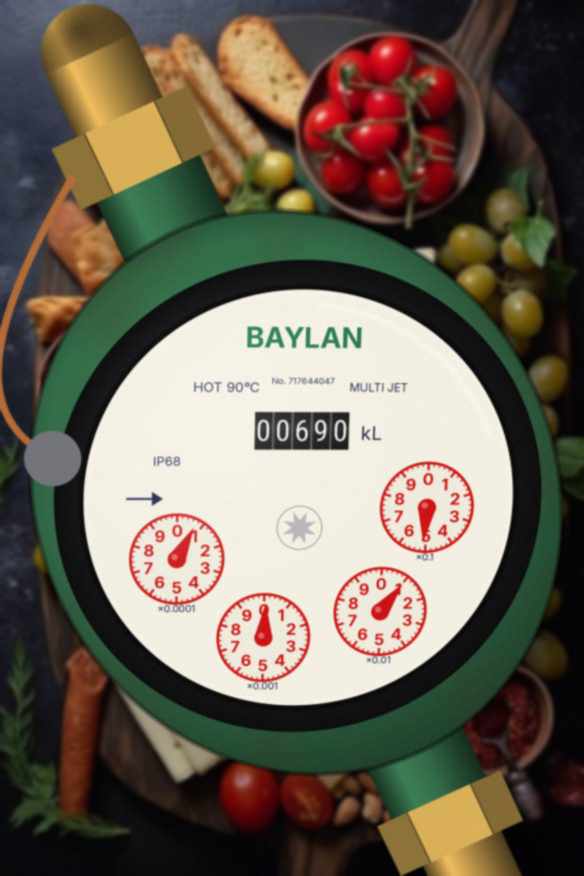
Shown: 690.5100 kL
